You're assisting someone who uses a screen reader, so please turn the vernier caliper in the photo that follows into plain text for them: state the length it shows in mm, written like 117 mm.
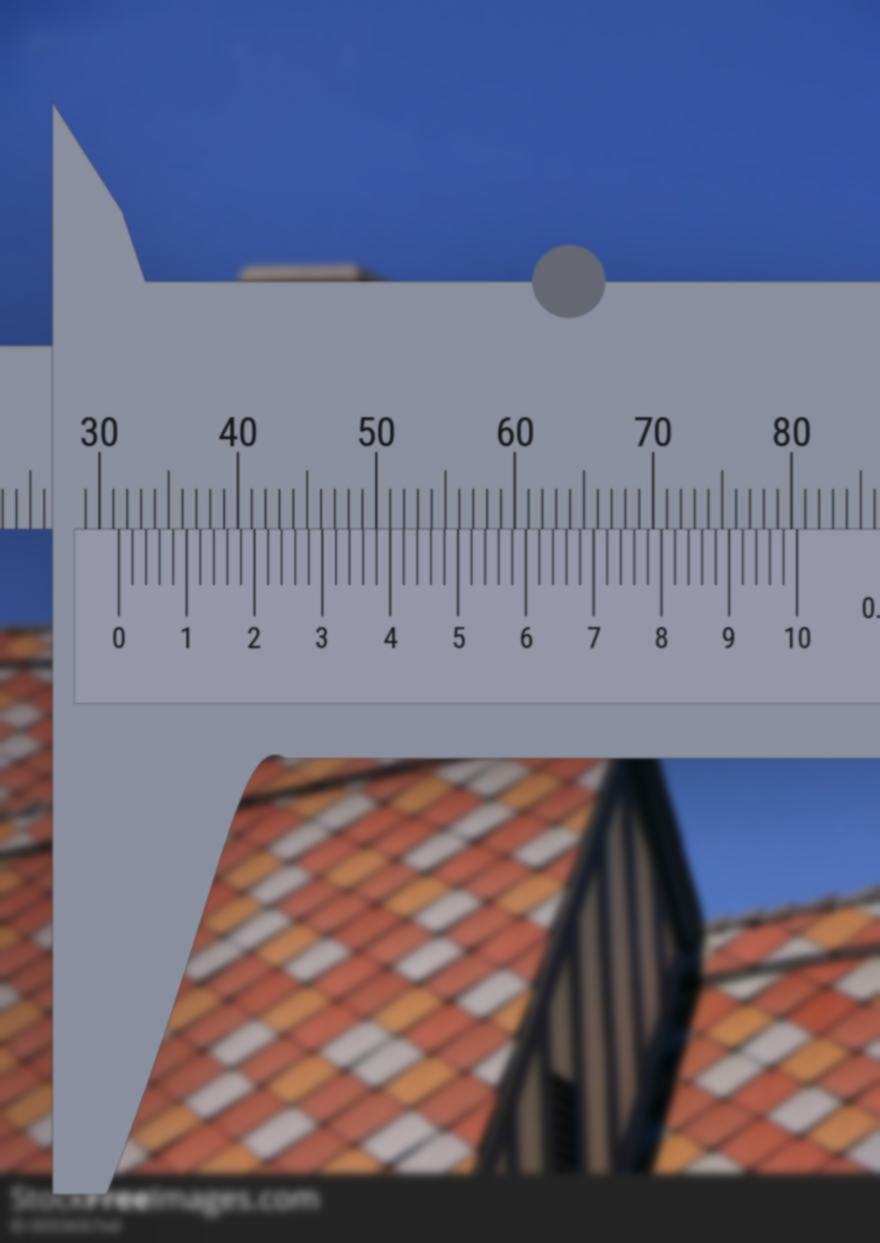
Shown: 31.4 mm
